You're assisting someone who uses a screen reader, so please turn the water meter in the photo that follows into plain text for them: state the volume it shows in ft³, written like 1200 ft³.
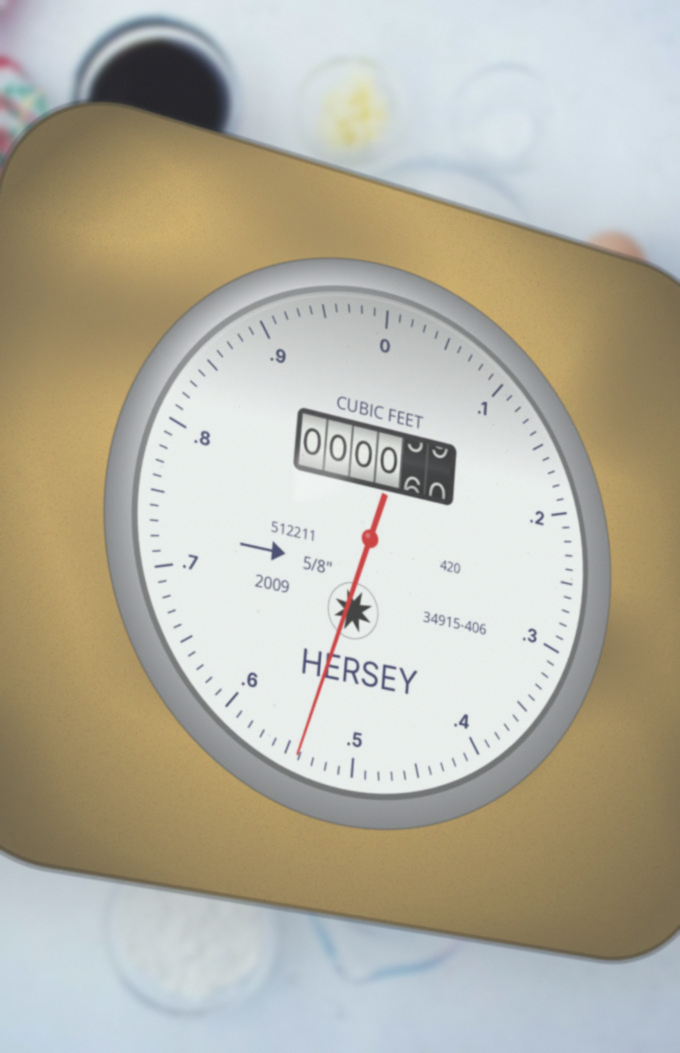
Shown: 59.54 ft³
